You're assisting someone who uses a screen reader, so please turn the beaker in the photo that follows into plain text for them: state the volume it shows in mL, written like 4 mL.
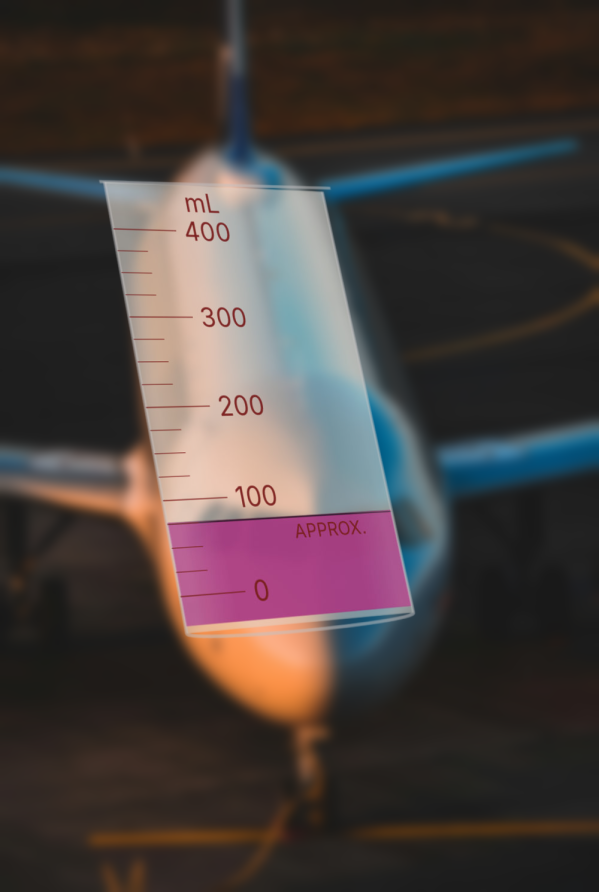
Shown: 75 mL
